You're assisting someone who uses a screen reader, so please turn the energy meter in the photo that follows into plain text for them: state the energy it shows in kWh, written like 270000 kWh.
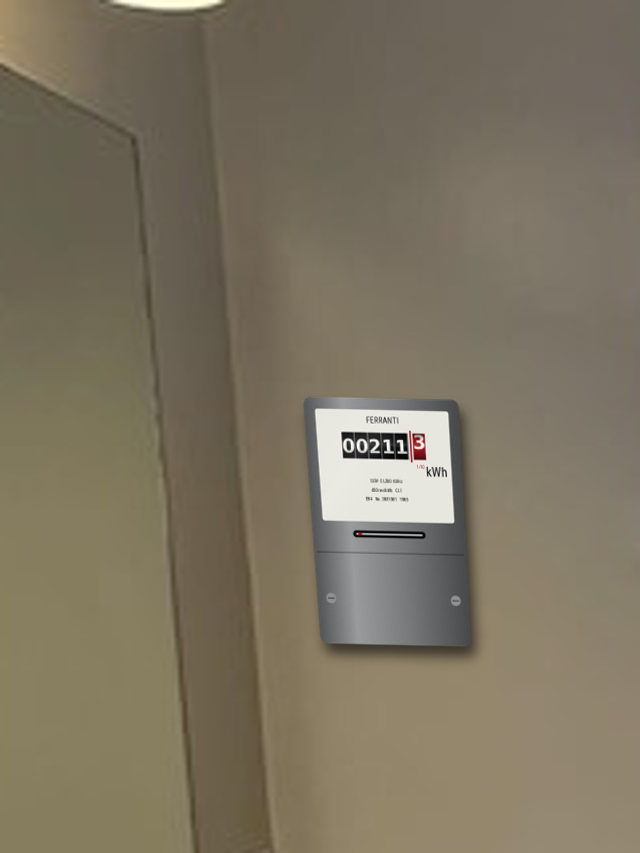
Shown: 211.3 kWh
